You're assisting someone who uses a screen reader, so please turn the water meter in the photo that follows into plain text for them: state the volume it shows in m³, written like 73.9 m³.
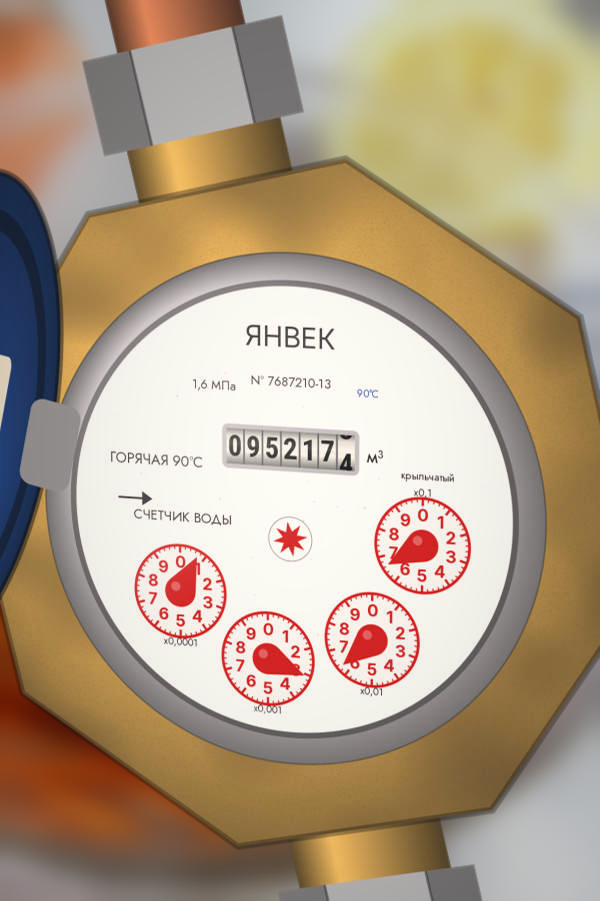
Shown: 952173.6630 m³
